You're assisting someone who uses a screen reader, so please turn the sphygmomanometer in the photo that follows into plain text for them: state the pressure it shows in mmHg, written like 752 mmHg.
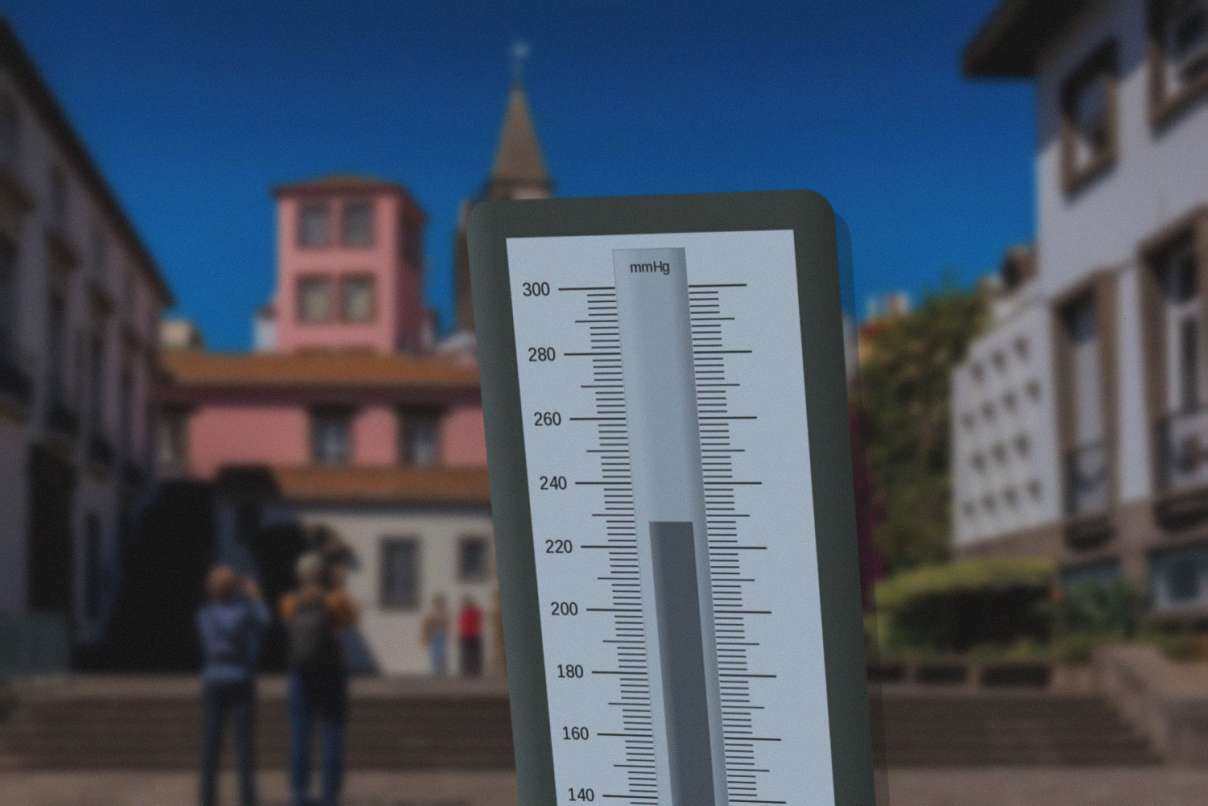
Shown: 228 mmHg
